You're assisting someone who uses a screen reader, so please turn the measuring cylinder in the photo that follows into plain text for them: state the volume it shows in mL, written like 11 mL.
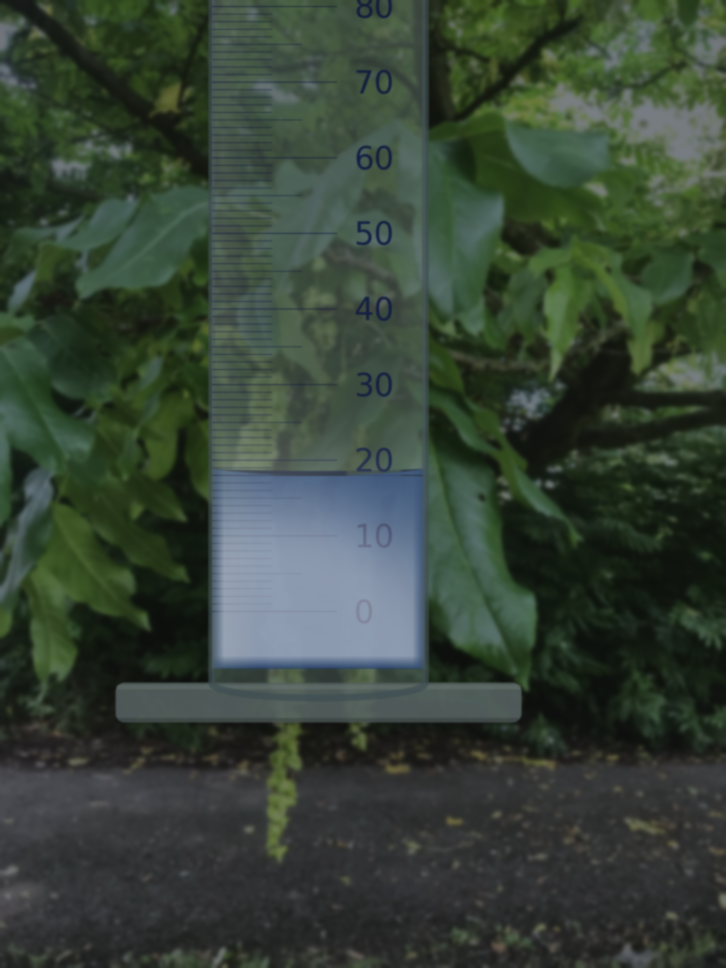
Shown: 18 mL
